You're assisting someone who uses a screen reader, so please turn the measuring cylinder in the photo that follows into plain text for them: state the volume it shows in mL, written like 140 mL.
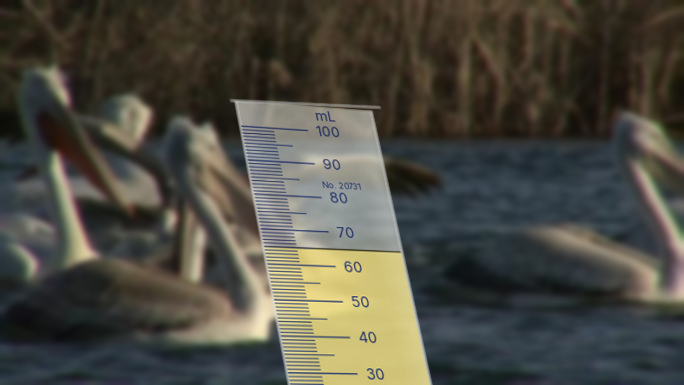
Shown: 65 mL
